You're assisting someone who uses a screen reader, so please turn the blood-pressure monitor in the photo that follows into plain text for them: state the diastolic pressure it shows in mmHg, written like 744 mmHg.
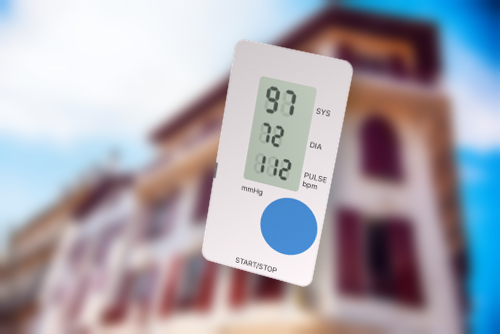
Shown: 72 mmHg
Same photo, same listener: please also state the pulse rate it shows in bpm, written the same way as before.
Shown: 112 bpm
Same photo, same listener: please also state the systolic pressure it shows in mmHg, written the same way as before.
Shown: 97 mmHg
